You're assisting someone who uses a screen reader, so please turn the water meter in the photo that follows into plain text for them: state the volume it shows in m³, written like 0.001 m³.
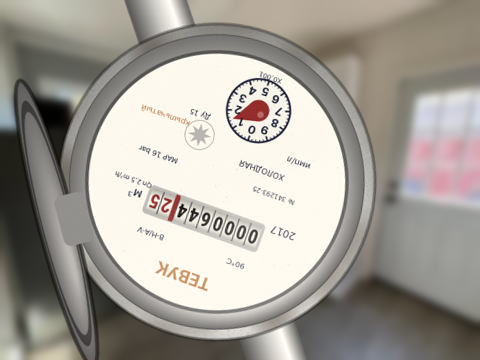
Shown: 644.251 m³
